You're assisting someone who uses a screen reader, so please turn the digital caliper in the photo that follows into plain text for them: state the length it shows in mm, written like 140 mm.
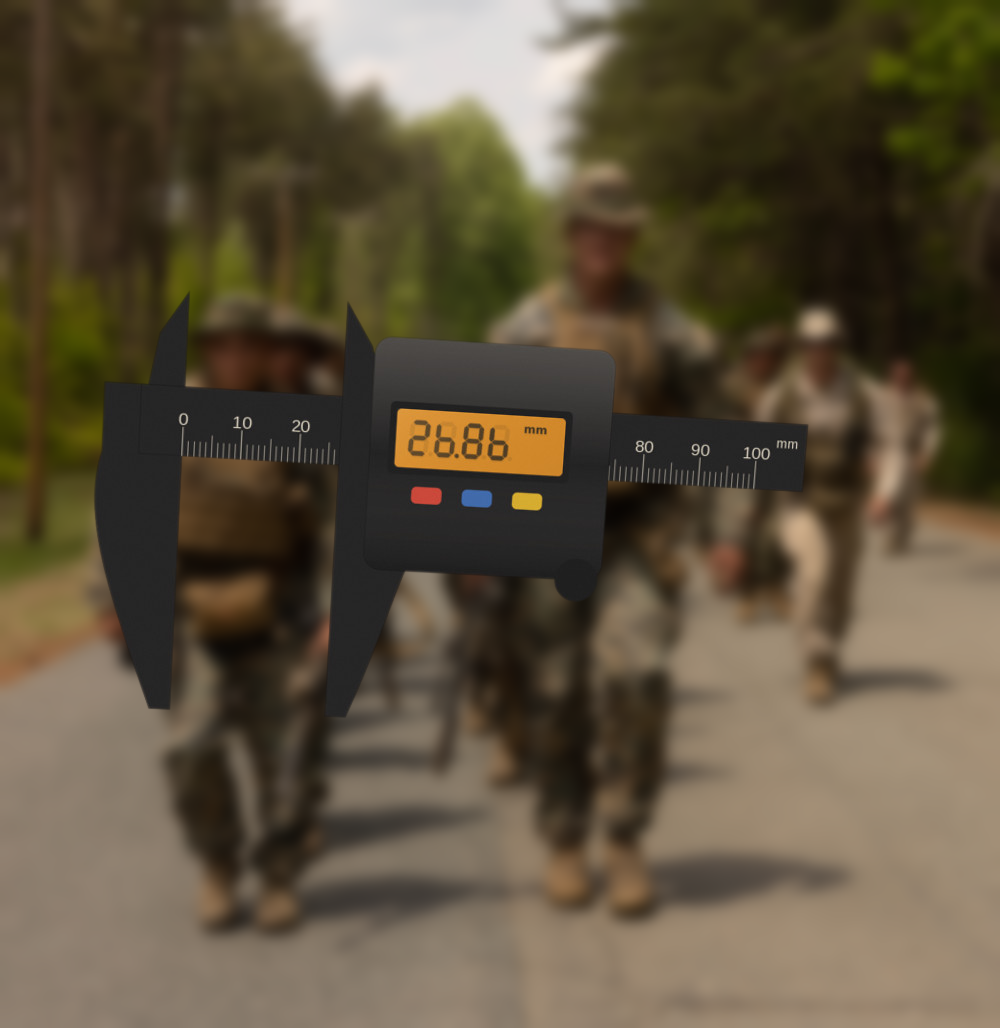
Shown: 26.86 mm
